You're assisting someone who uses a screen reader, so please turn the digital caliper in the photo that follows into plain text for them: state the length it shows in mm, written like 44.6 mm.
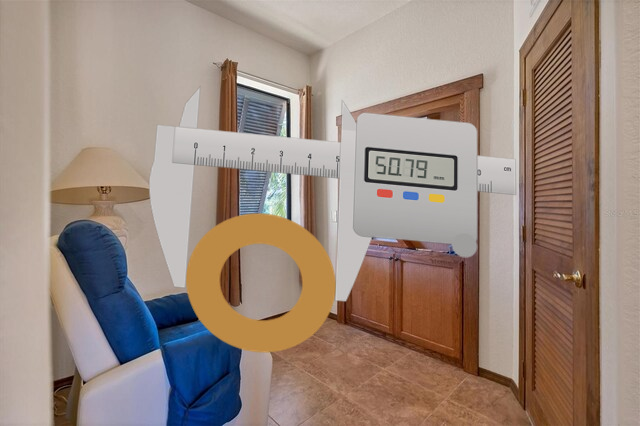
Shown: 50.79 mm
